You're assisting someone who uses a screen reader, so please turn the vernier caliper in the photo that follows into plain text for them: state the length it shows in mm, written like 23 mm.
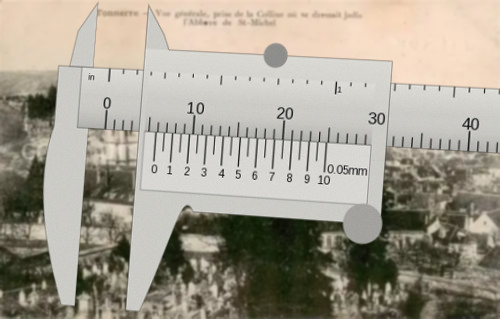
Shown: 5.8 mm
